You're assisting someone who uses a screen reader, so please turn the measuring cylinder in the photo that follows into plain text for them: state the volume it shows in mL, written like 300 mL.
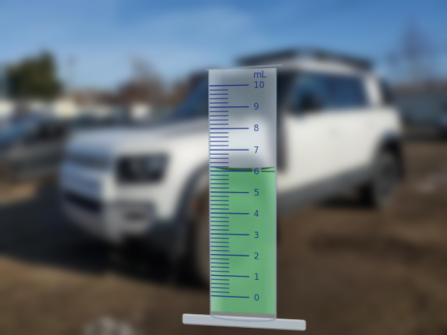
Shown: 6 mL
